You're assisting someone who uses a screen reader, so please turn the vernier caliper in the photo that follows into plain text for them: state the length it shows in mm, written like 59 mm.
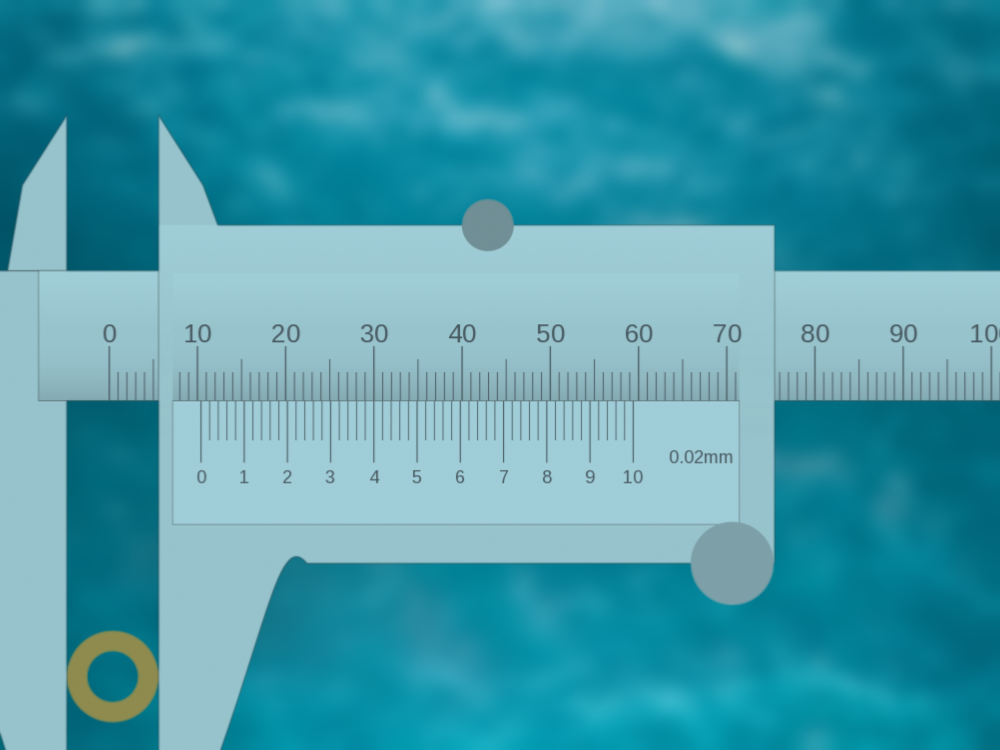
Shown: 10.4 mm
